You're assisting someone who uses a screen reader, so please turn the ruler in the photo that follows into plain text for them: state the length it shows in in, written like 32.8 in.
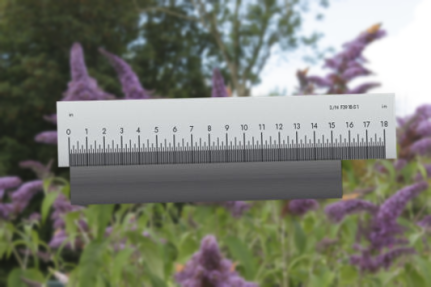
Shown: 15.5 in
